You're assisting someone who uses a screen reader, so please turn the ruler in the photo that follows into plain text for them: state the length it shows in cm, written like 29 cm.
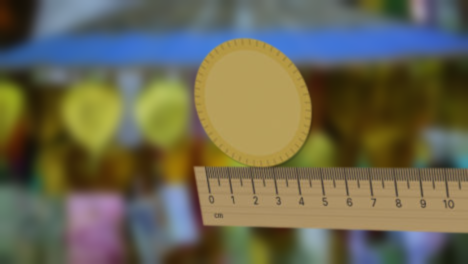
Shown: 5 cm
